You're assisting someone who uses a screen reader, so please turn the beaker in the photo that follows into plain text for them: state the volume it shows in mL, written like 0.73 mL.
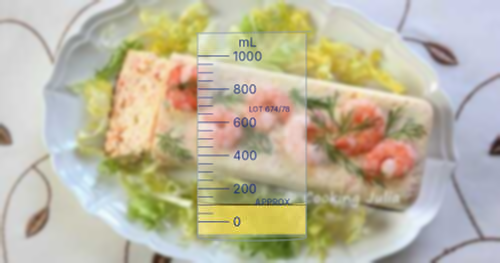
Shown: 100 mL
